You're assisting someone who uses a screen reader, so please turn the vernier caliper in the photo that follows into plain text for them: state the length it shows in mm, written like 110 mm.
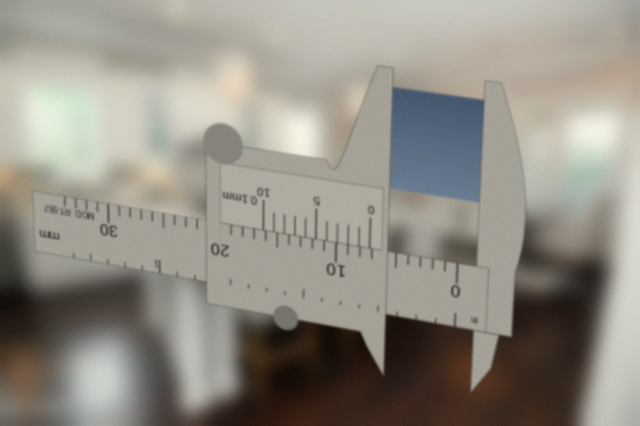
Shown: 7.2 mm
